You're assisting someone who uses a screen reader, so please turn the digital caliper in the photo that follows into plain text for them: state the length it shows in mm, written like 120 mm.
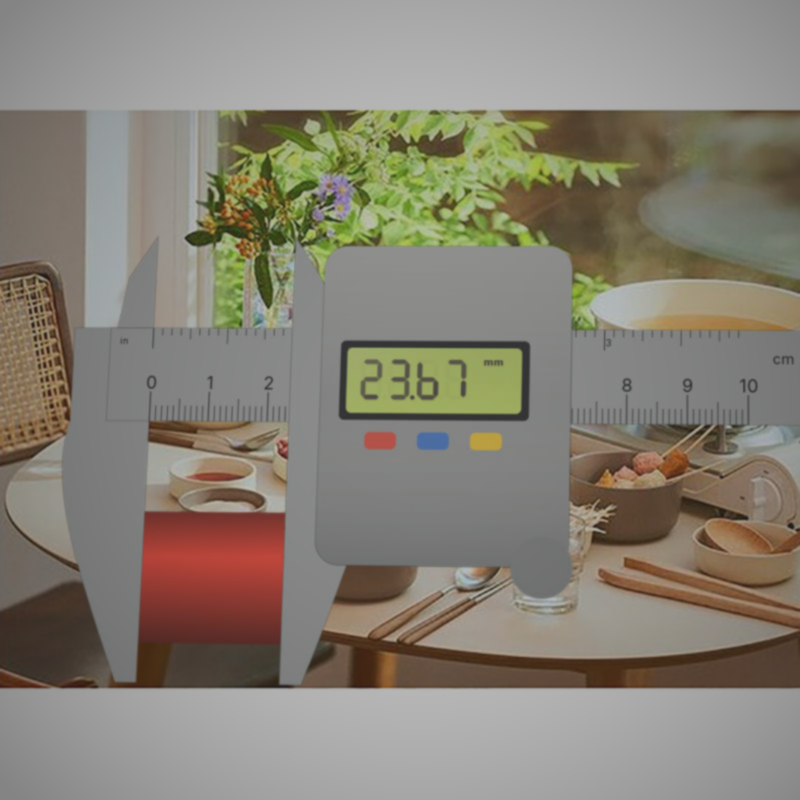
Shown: 23.67 mm
